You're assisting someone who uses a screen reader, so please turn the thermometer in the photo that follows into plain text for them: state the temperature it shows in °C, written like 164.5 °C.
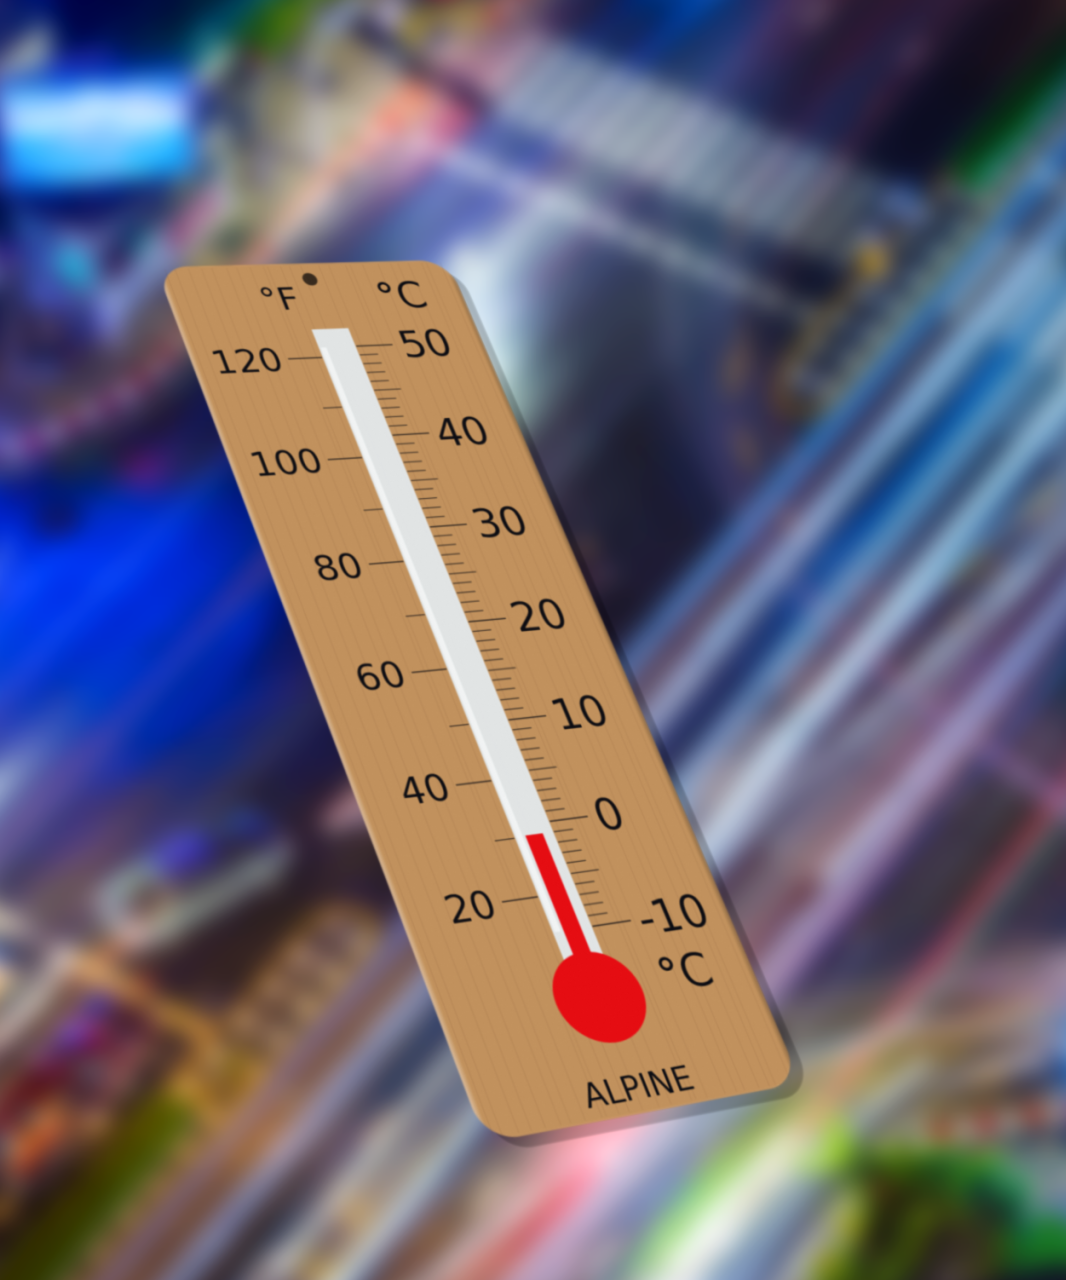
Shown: -1 °C
